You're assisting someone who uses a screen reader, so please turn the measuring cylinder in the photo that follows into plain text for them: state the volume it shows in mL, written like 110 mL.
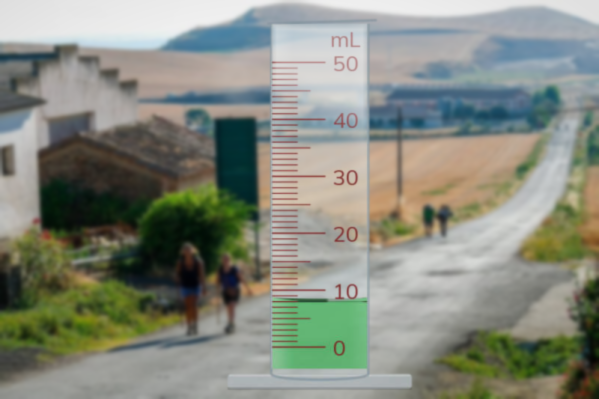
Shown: 8 mL
